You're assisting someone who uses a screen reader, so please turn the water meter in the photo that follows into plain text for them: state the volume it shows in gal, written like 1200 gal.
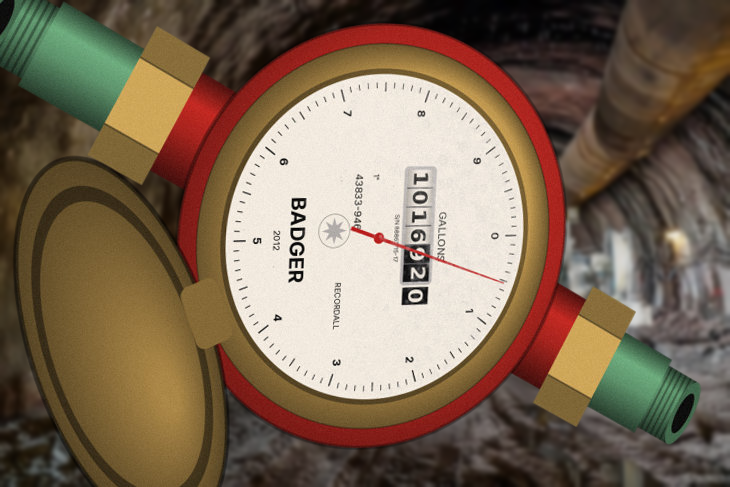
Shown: 1016920.5 gal
